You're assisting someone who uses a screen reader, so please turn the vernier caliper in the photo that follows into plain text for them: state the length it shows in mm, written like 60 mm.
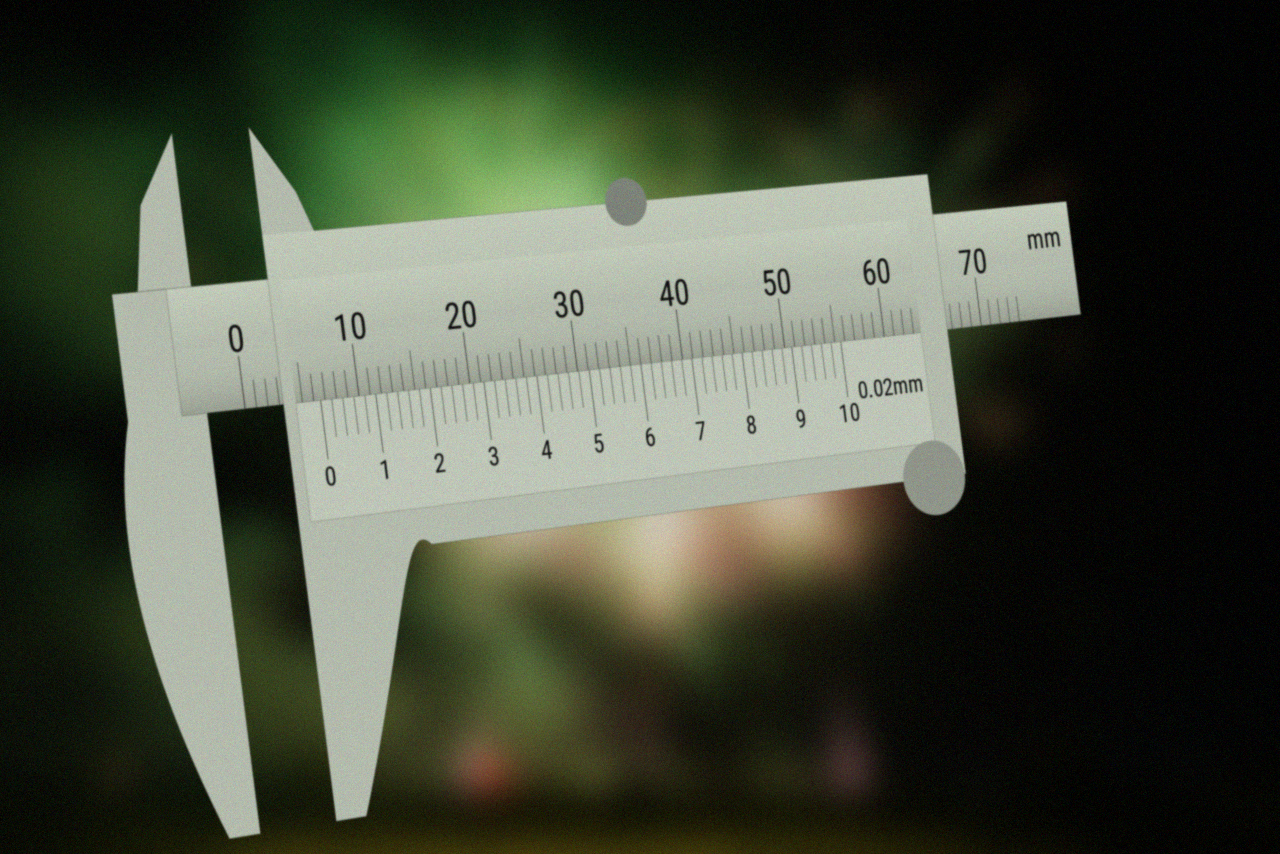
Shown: 6.6 mm
